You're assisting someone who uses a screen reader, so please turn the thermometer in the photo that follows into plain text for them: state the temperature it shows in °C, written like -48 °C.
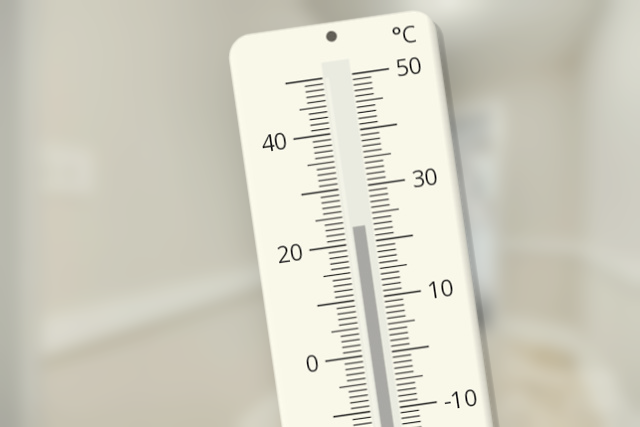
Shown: 23 °C
